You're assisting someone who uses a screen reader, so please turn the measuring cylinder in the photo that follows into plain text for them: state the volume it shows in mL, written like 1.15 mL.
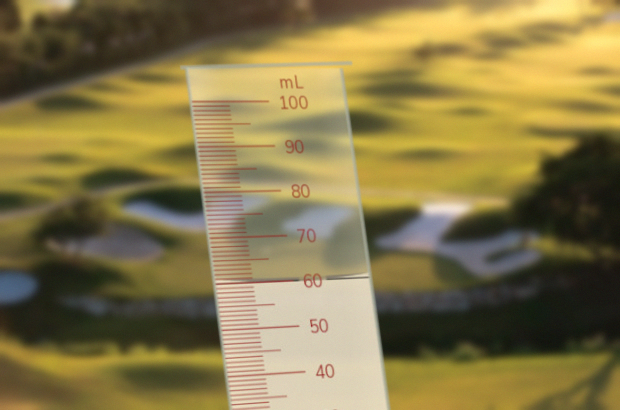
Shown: 60 mL
